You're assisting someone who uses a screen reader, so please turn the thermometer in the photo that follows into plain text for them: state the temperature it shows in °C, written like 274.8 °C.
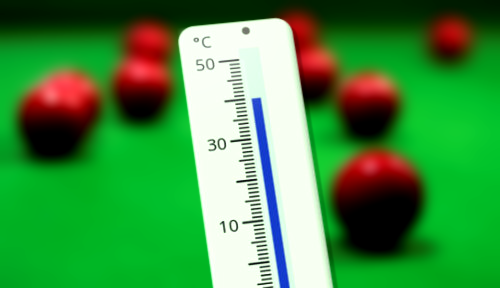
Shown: 40 °C
